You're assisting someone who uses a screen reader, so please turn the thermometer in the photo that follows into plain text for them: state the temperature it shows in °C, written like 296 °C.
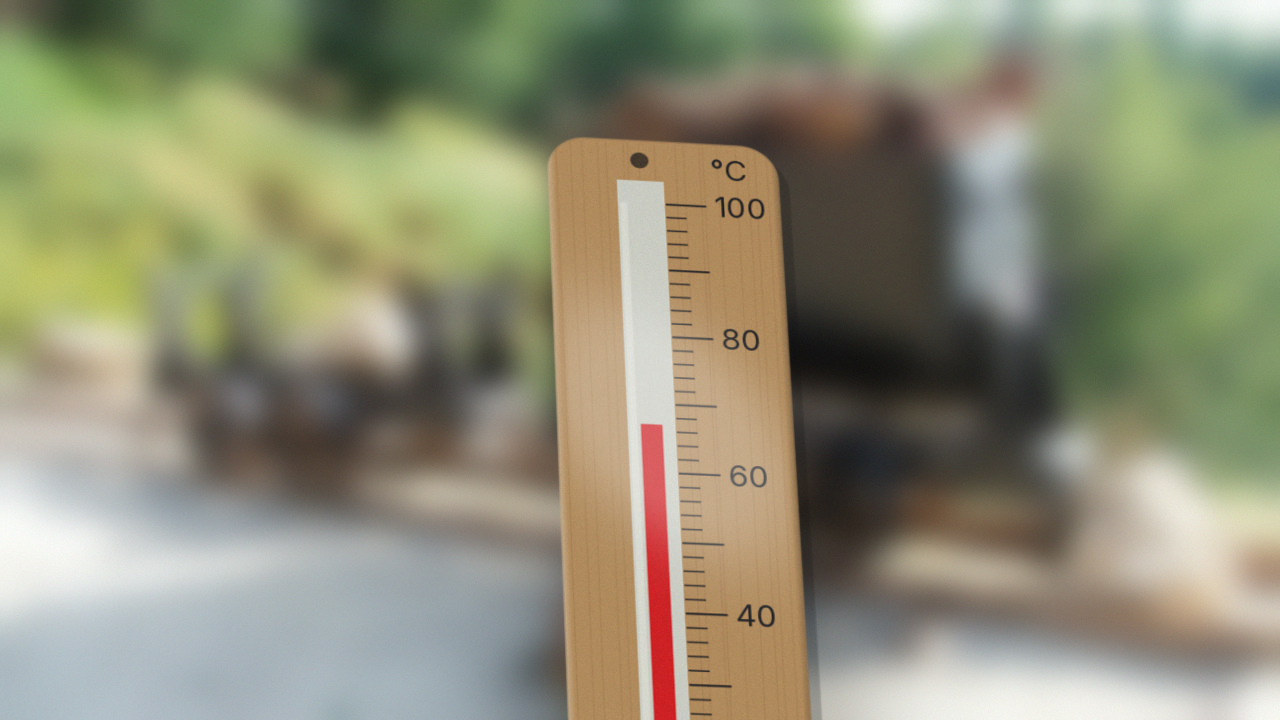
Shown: 67 °C
